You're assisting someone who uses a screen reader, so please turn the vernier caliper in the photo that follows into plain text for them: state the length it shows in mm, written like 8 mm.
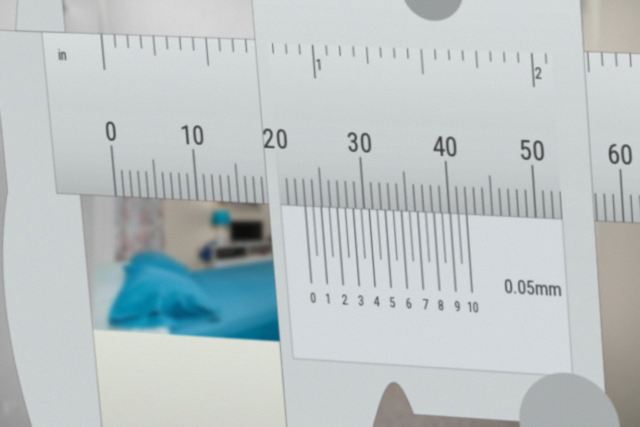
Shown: 23.0 mm
